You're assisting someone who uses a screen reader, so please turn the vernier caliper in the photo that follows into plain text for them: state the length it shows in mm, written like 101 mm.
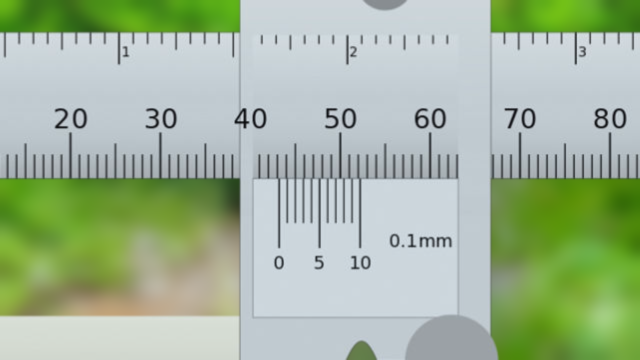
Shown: 43.2 mm
